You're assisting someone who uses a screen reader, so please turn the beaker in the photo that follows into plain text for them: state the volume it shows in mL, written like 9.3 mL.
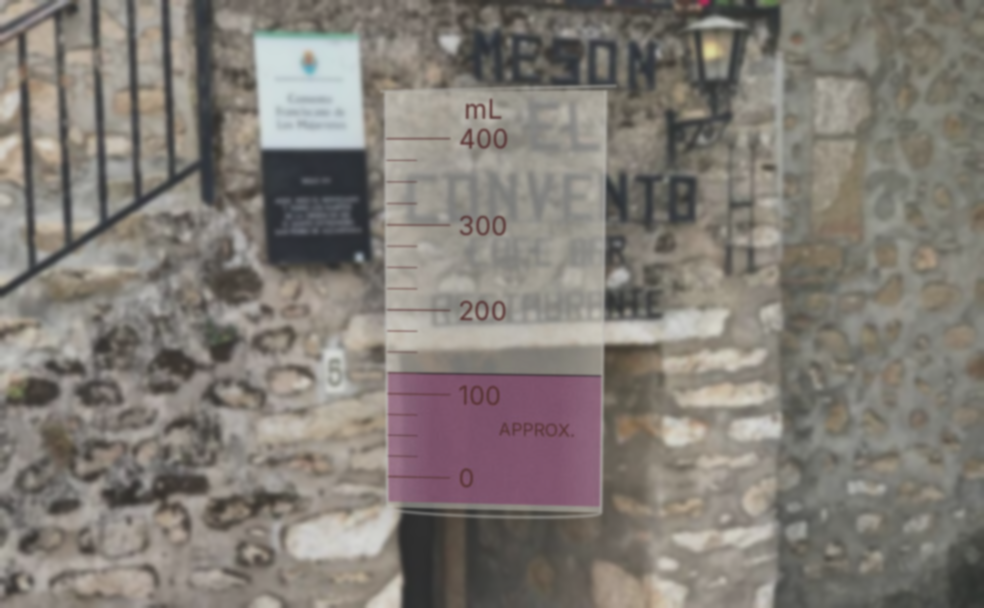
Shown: 125 mL
